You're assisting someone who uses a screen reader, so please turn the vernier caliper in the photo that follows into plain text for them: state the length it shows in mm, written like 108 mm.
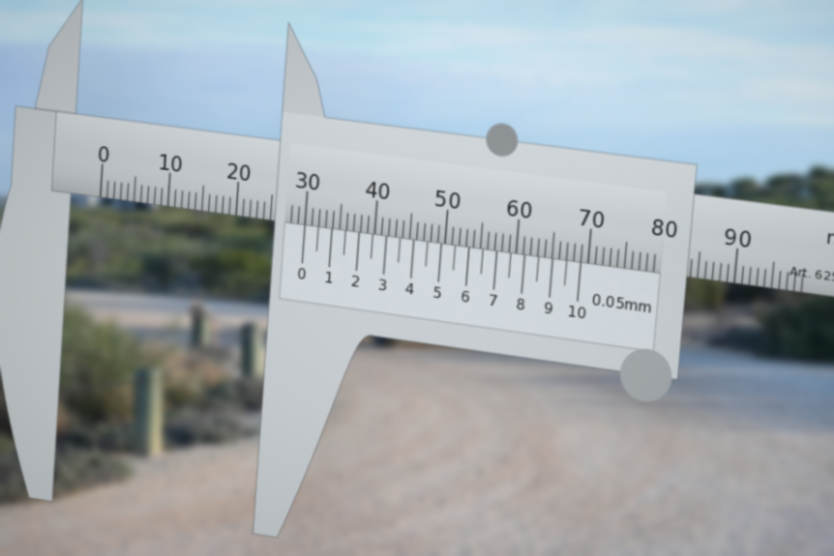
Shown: 30.0 mm
